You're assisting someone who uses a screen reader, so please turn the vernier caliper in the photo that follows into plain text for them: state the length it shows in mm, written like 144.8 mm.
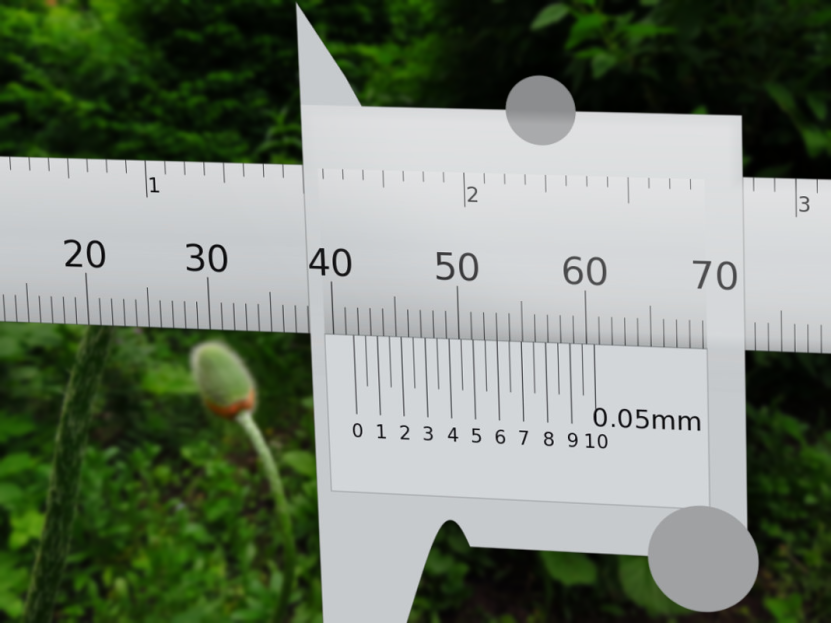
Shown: 41.6 mm
